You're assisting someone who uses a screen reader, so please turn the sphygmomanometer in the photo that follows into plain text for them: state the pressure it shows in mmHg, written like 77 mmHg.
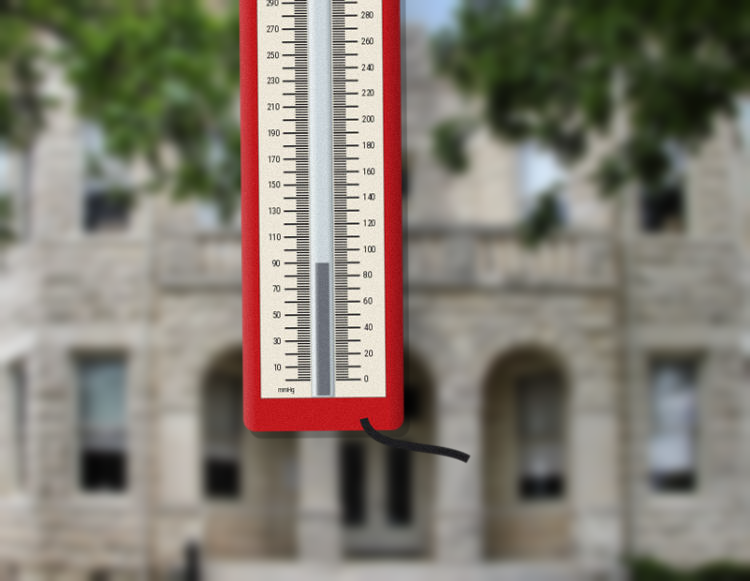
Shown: 90 mmHg
